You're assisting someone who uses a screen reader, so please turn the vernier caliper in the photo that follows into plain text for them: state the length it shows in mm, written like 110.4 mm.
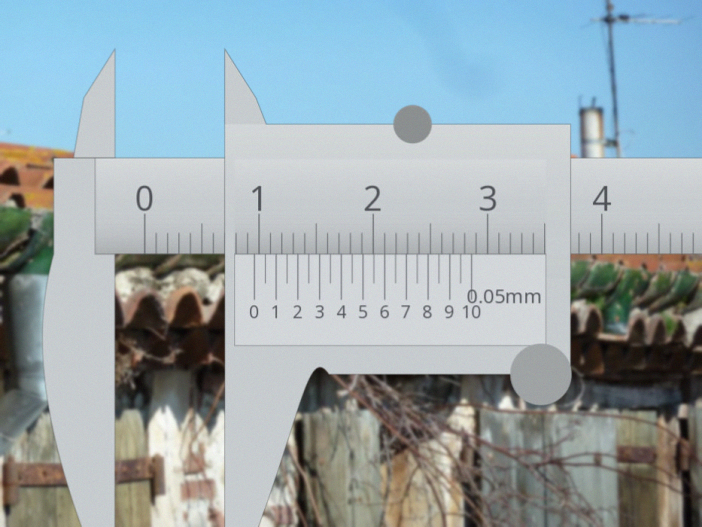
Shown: 9.6 mm
